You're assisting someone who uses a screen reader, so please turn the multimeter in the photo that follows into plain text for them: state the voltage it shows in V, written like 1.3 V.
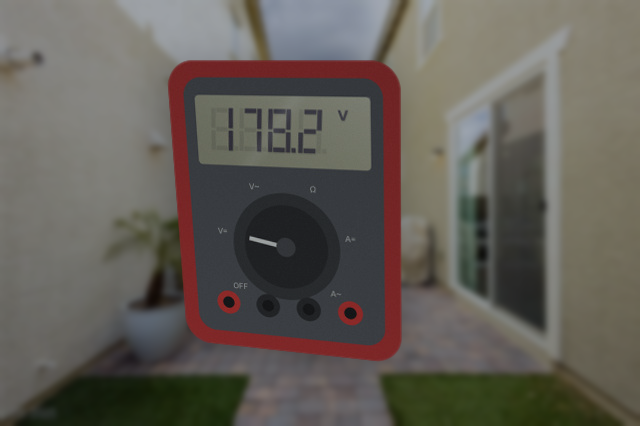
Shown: 178.2 V
